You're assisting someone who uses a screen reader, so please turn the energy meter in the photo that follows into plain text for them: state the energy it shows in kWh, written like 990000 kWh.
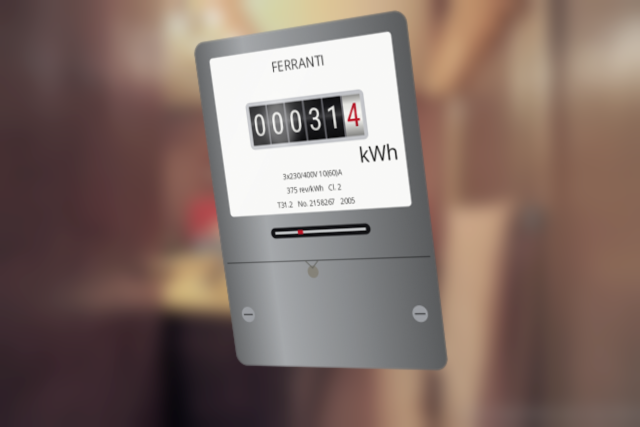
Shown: 31.4 kWh
